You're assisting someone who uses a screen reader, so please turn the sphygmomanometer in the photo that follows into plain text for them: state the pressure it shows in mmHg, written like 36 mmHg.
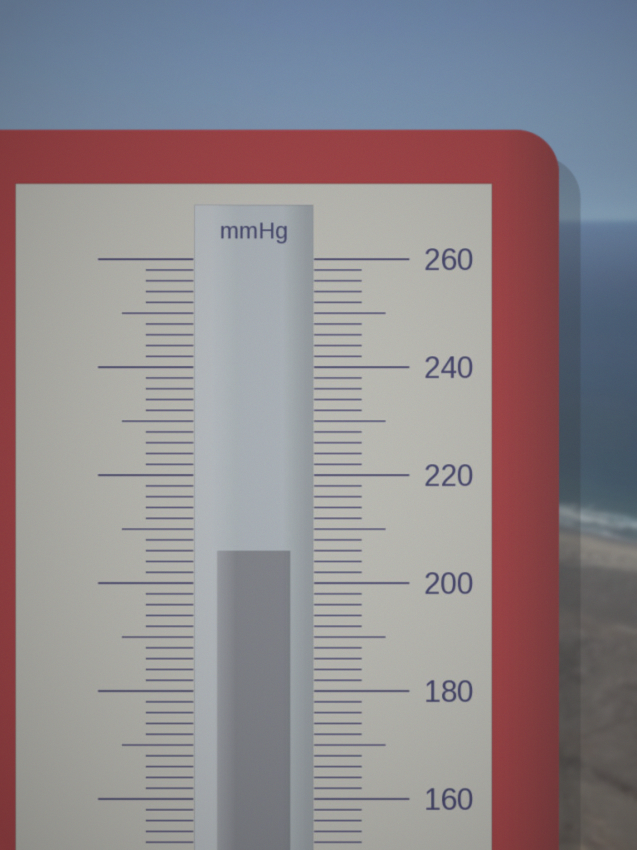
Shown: 206 mmHg
